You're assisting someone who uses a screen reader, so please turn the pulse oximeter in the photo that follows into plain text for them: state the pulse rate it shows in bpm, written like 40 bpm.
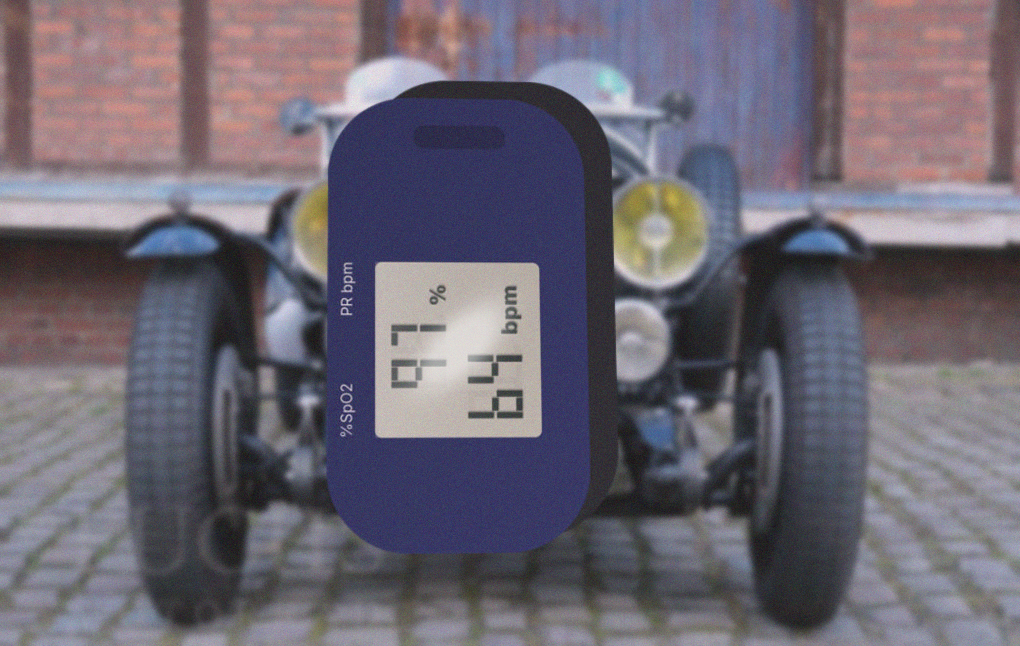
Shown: 64 bpm
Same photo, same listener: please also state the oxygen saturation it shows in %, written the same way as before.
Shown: 97 %
